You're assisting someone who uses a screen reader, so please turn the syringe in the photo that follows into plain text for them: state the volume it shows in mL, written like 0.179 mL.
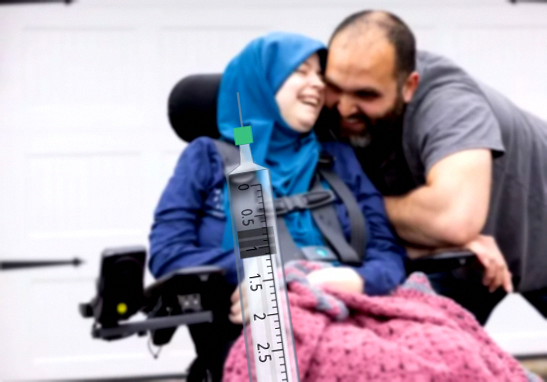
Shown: 0.7 mL
